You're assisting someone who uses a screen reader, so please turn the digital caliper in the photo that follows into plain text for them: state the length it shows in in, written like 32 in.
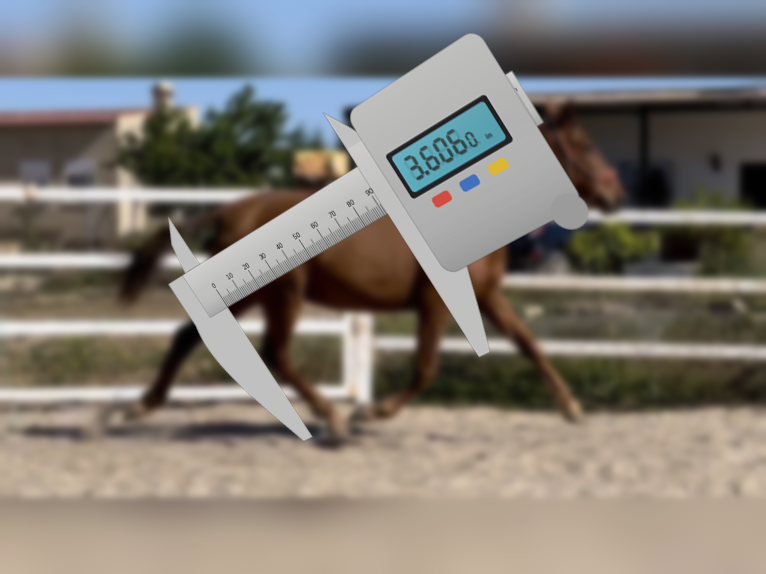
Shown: 3.6060 in
